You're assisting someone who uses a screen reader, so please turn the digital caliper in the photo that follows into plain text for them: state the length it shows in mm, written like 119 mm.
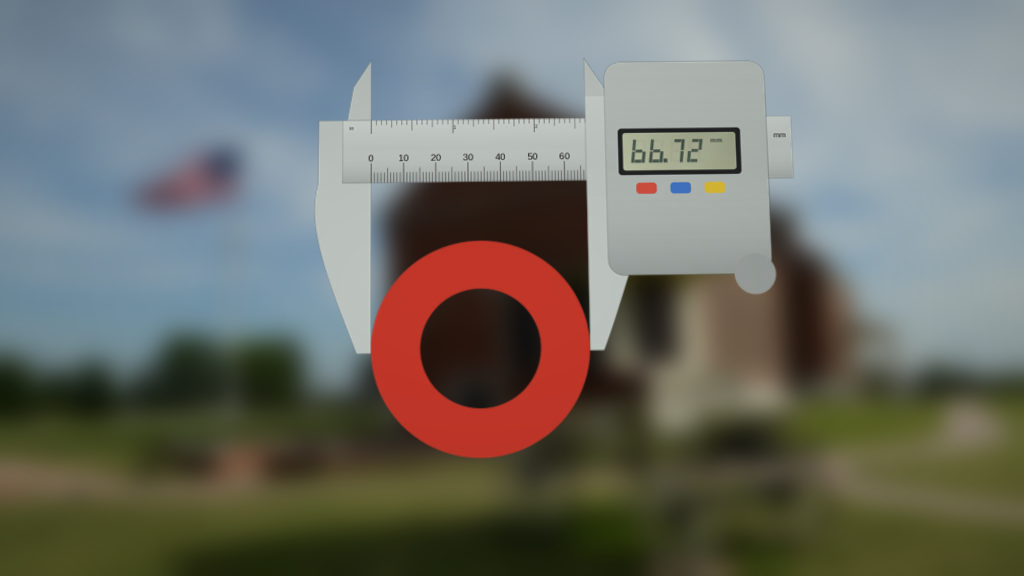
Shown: 66.72 mm
